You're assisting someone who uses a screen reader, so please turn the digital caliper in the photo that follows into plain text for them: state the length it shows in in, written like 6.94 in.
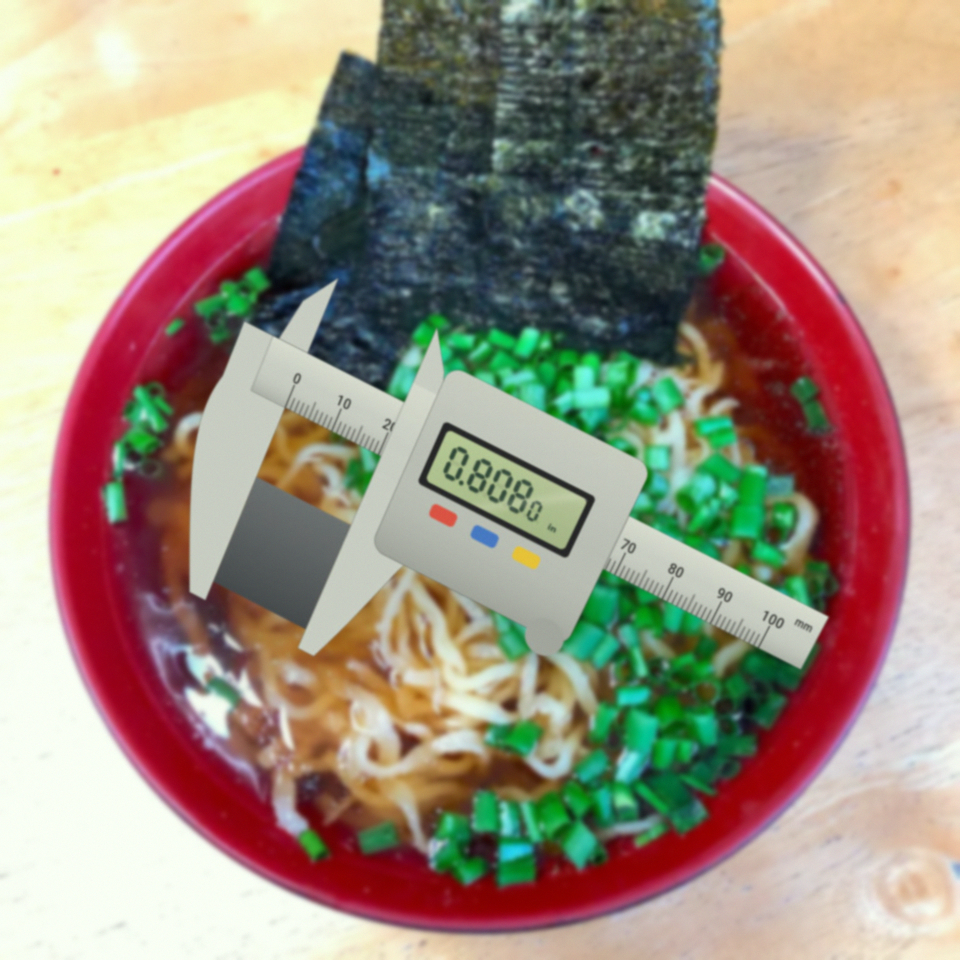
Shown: 0.8080 in
